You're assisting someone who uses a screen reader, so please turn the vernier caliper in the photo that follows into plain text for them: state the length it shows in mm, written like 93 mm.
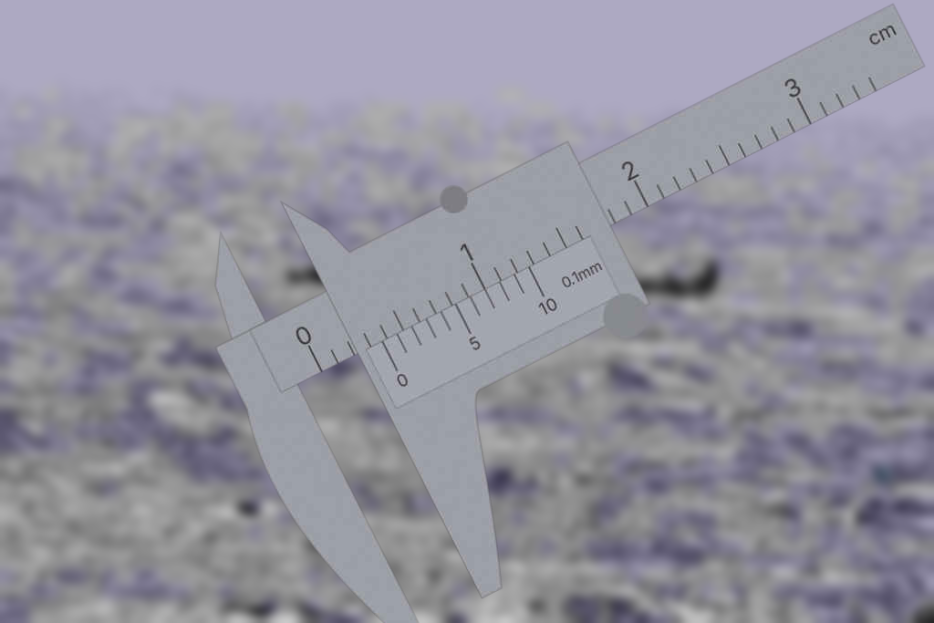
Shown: 3.7 mm
